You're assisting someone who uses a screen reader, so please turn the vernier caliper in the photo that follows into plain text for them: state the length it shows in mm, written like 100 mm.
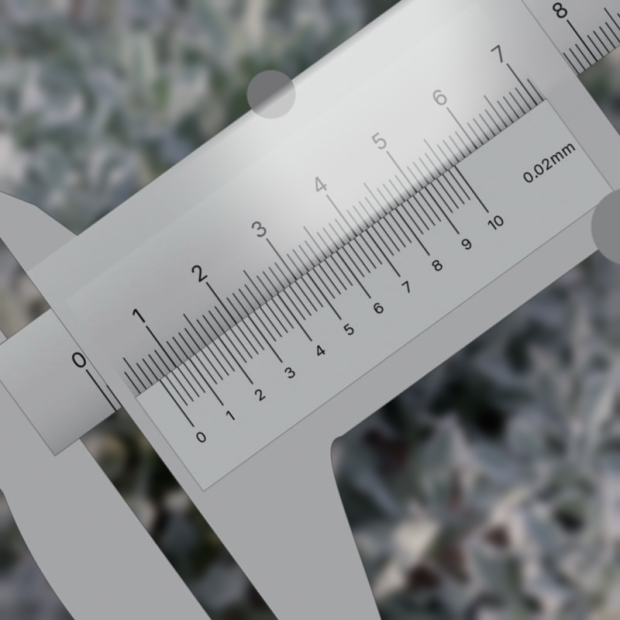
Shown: 7.2 mm
